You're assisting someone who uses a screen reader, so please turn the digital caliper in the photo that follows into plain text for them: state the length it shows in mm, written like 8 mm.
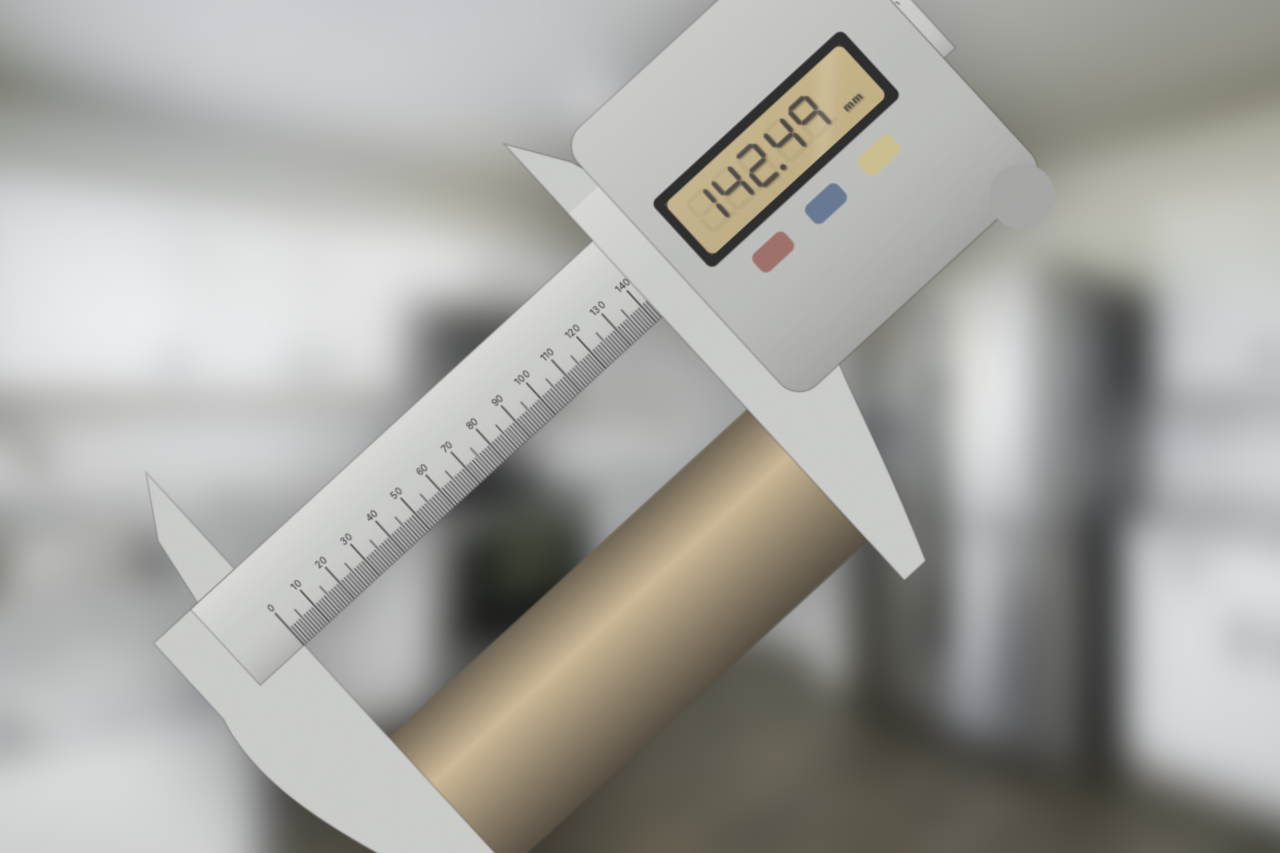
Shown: 142.49 mm
